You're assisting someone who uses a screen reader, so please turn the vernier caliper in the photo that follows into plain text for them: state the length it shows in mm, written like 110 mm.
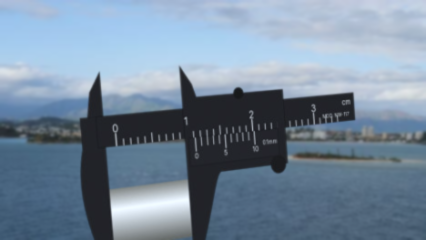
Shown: 11.2 mm
